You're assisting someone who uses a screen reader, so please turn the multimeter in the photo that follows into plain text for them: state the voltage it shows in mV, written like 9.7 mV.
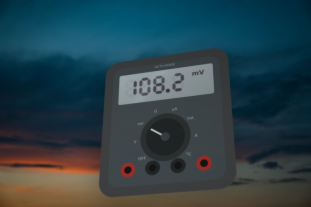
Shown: 108.2 mV
